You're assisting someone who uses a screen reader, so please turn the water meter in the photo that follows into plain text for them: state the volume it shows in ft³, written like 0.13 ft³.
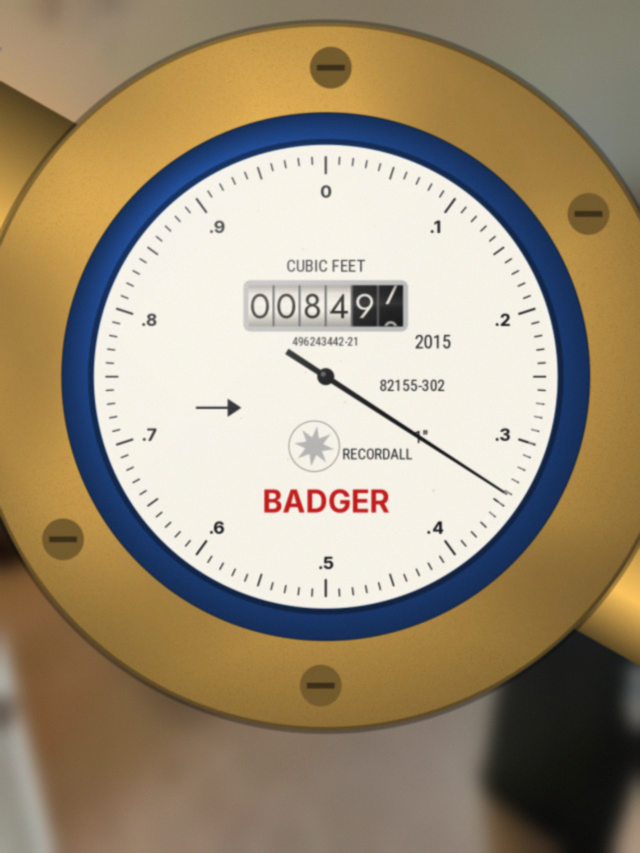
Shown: 8497.34 ft³
